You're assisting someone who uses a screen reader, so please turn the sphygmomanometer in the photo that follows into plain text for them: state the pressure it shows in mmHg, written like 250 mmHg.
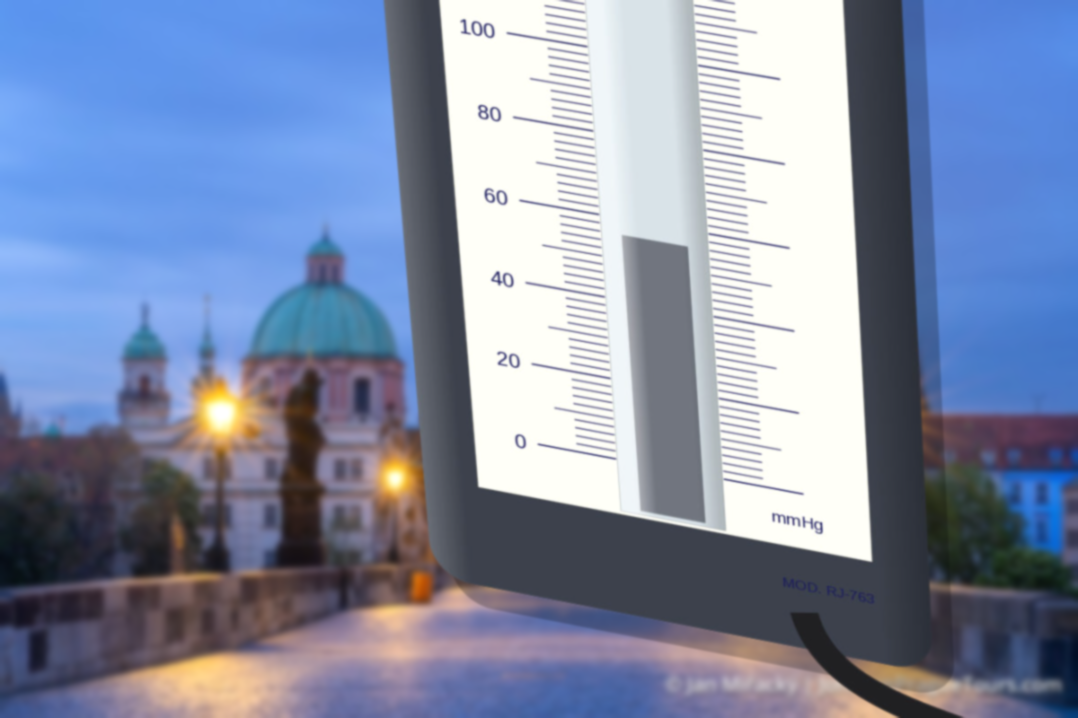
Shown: 56 mmHg
